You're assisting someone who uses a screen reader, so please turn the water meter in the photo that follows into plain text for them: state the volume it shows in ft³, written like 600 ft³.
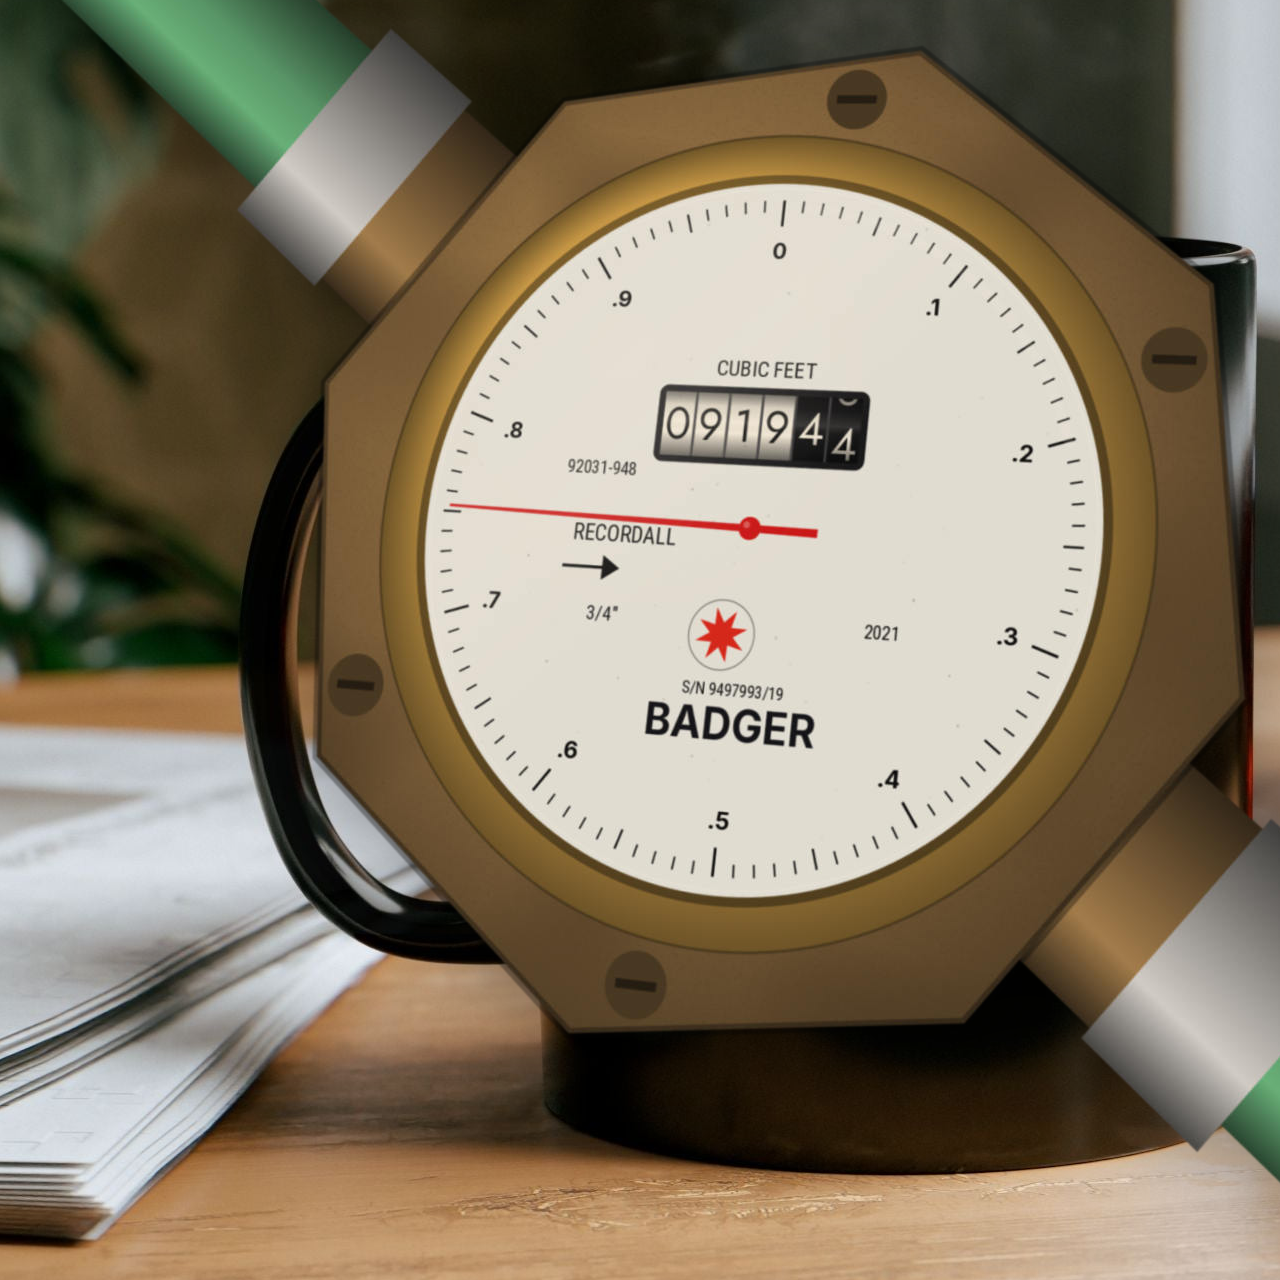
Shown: 91943.75 ft³
